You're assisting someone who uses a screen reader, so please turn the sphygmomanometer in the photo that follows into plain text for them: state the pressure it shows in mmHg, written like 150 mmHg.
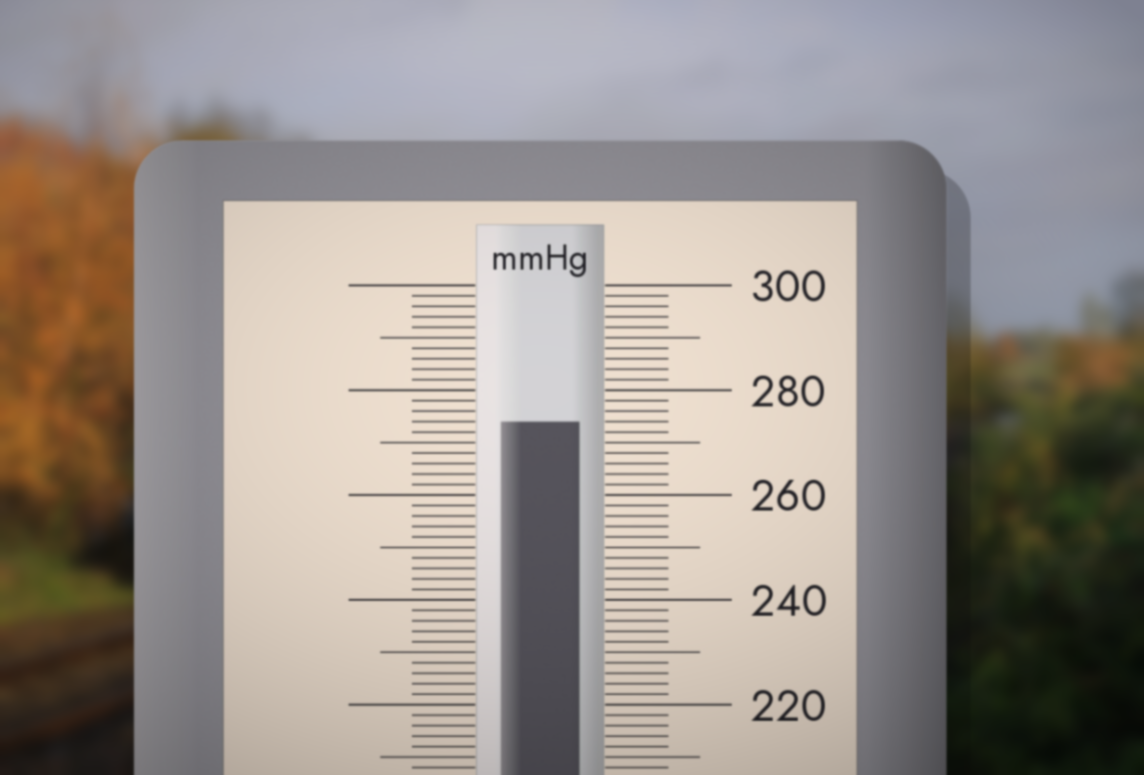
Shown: 274 mmHg
